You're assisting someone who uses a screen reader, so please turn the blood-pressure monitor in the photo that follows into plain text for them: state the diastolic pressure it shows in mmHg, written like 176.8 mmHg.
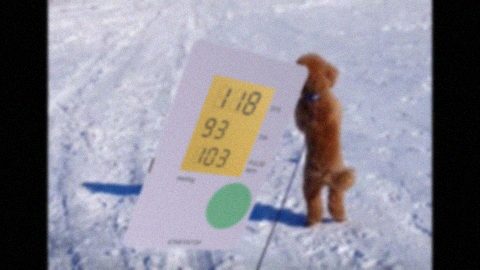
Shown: 93 mmHg
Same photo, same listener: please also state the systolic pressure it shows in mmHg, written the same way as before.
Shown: 118 mmHg
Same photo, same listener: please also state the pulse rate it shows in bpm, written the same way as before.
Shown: 103 bpm
